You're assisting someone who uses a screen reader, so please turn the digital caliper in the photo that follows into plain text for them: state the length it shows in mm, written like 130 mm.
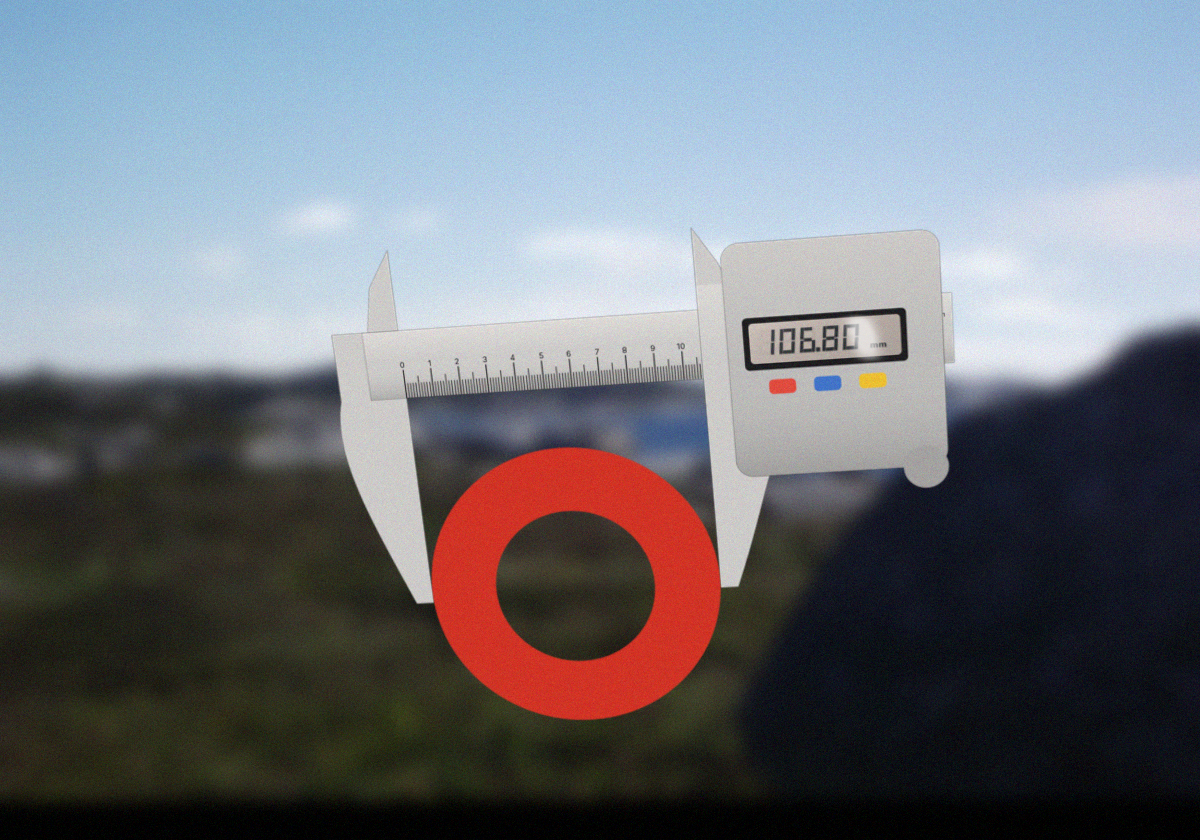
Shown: 106.80 mm
